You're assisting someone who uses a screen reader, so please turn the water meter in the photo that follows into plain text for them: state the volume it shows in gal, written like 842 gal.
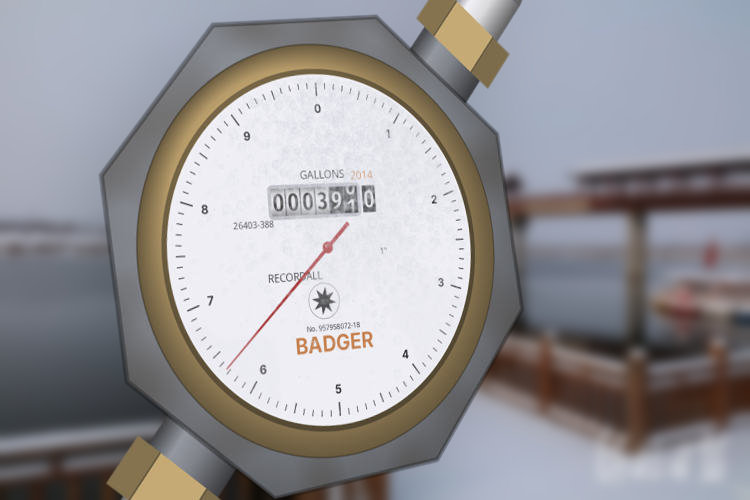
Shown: 3906.3 gal
